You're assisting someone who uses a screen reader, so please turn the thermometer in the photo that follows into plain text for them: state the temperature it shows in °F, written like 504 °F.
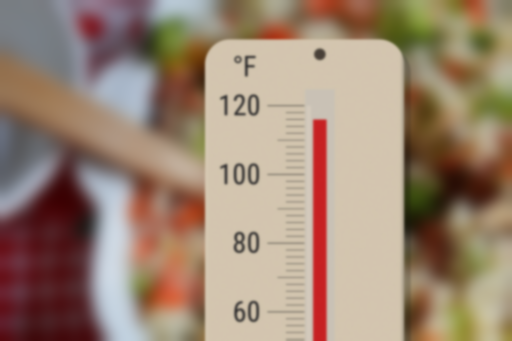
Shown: 116 °F
